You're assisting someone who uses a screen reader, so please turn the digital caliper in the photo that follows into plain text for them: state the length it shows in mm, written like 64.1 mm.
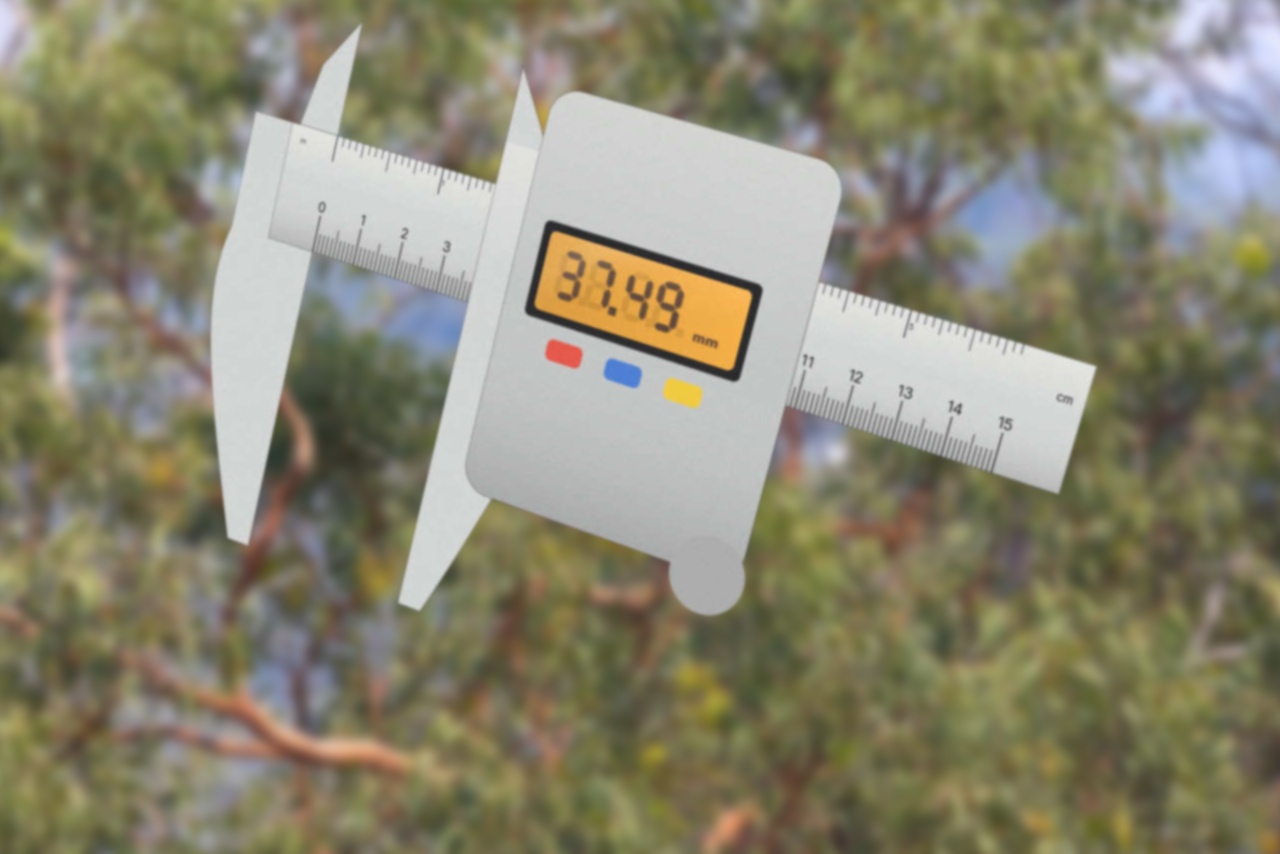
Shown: 37.49 mm
